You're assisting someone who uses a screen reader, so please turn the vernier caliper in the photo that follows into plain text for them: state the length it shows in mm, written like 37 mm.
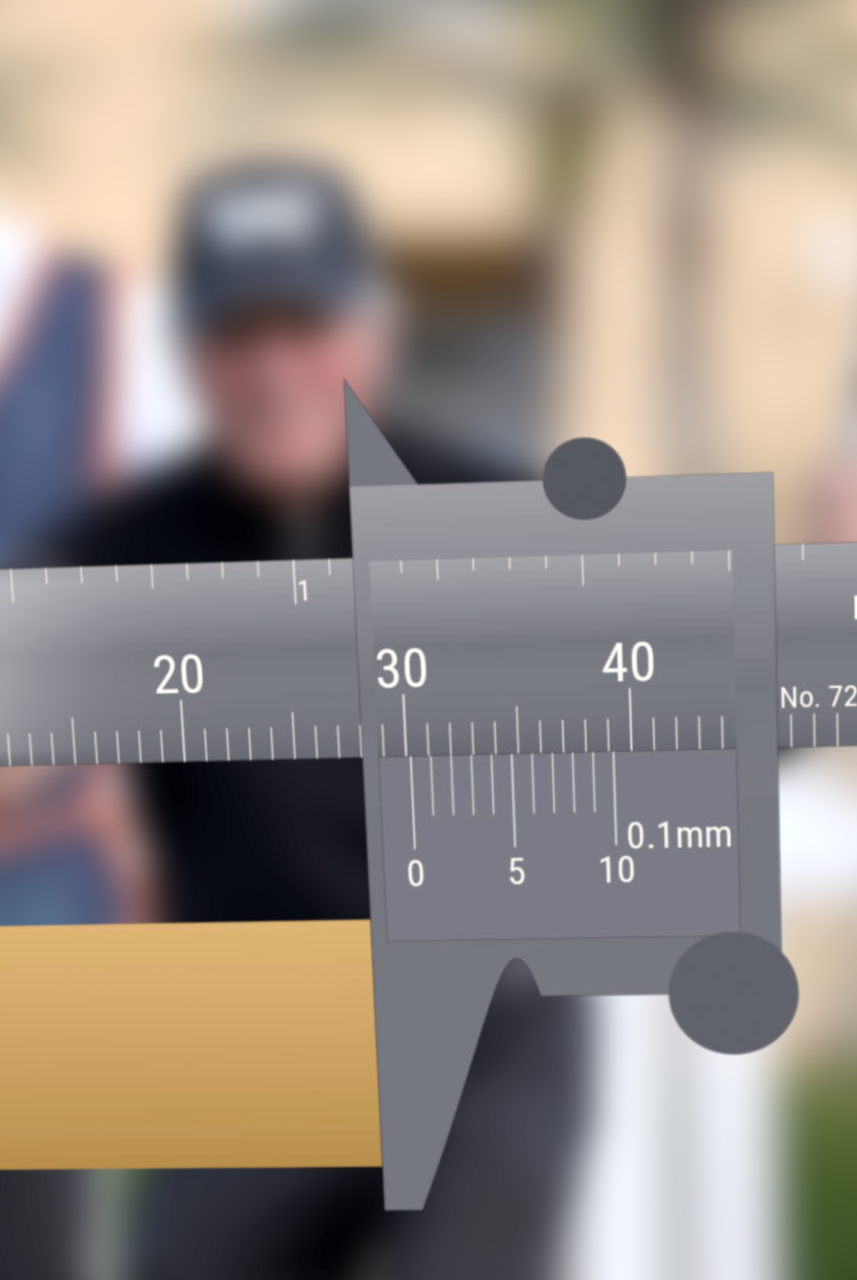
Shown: 30.2 mm
